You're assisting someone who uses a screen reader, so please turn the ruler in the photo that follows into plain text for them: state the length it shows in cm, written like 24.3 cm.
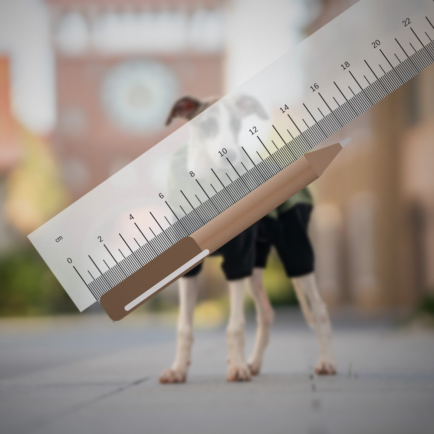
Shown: 16 cm
